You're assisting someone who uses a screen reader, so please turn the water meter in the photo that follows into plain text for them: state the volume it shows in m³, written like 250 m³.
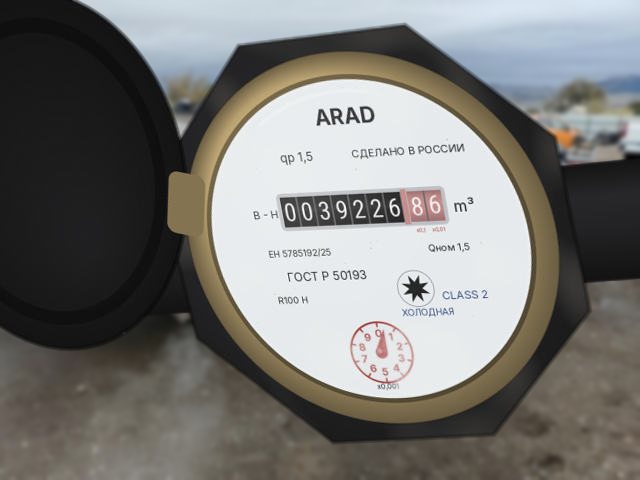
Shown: 39226.860 m³
